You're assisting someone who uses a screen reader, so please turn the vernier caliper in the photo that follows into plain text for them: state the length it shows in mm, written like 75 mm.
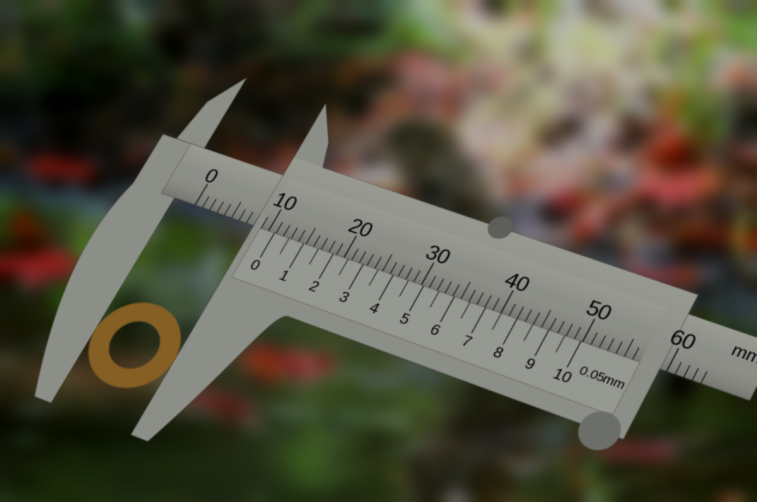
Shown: 10.8 mm
